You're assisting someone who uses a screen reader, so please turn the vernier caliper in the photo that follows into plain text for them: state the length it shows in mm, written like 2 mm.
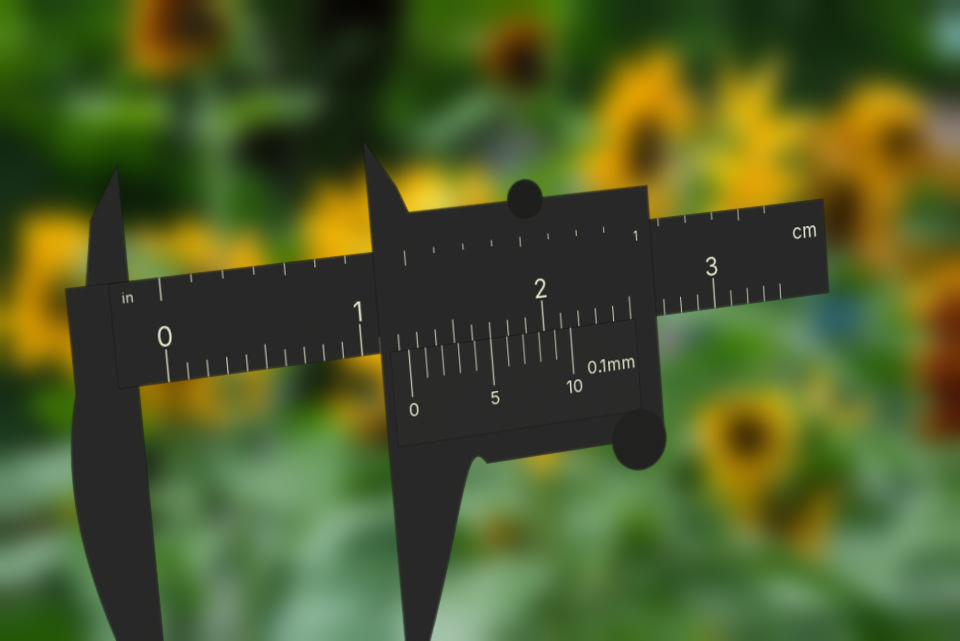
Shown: 12.5 mm
